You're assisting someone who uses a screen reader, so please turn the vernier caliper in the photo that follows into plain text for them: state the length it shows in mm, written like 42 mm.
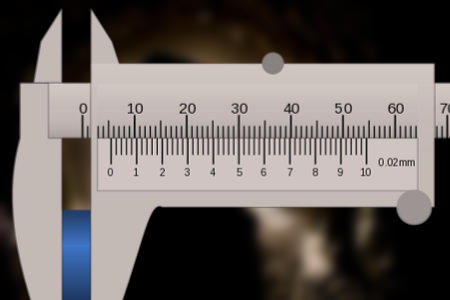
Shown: 5.5 mm
